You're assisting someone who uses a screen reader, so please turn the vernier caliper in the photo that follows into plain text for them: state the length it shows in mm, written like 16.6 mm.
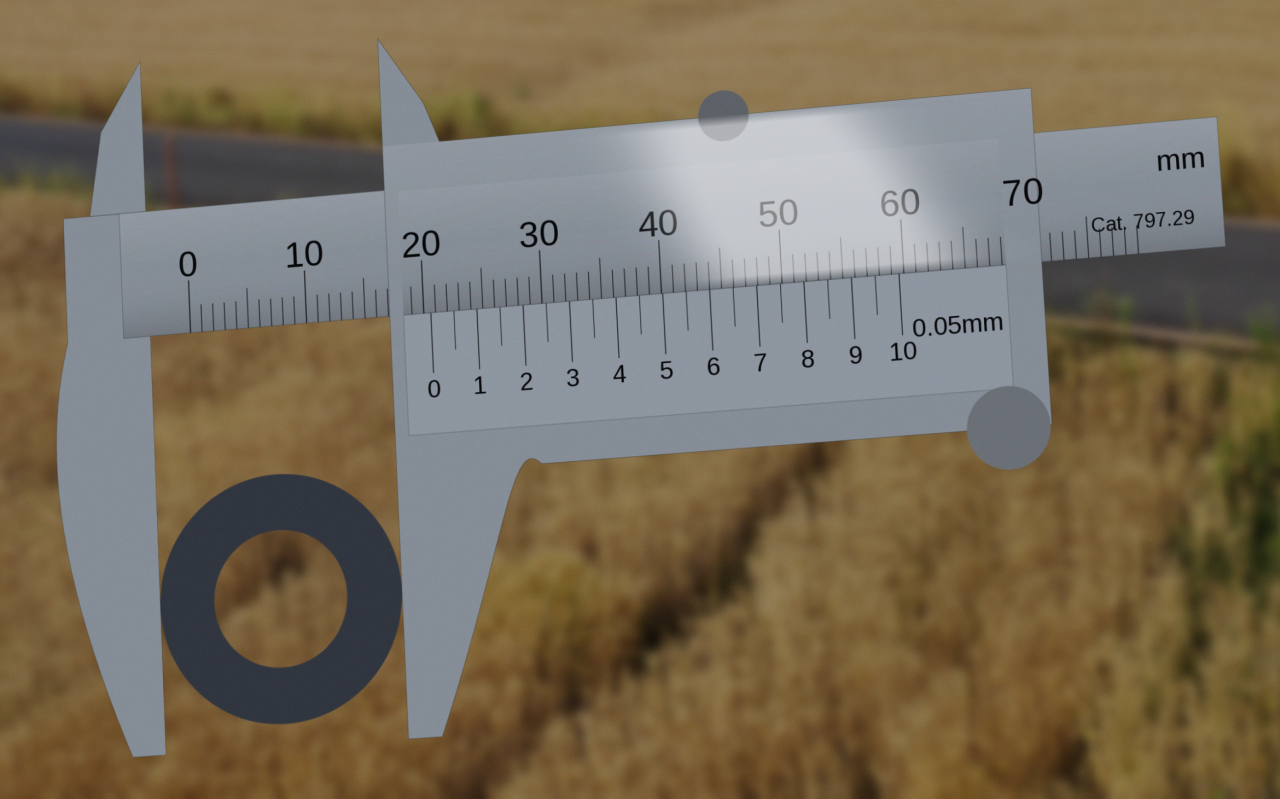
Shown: 20.6 mm
